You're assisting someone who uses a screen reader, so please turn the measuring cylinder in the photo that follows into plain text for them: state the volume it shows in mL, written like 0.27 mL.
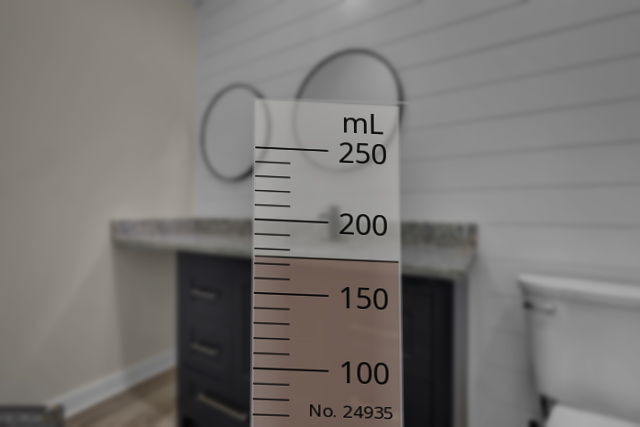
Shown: 175 mL
